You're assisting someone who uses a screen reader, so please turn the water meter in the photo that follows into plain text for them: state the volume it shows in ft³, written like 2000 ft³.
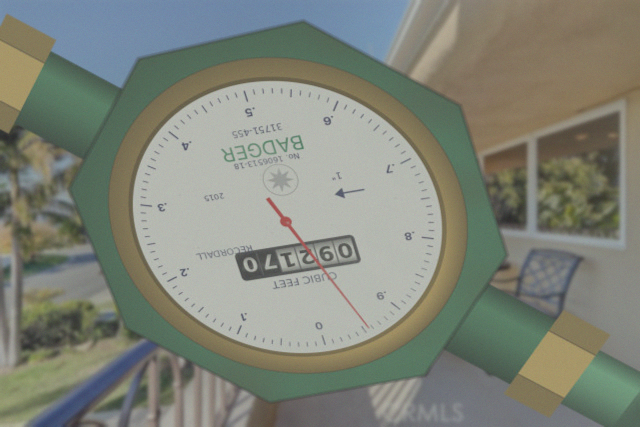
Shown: 92169.94 ft³
